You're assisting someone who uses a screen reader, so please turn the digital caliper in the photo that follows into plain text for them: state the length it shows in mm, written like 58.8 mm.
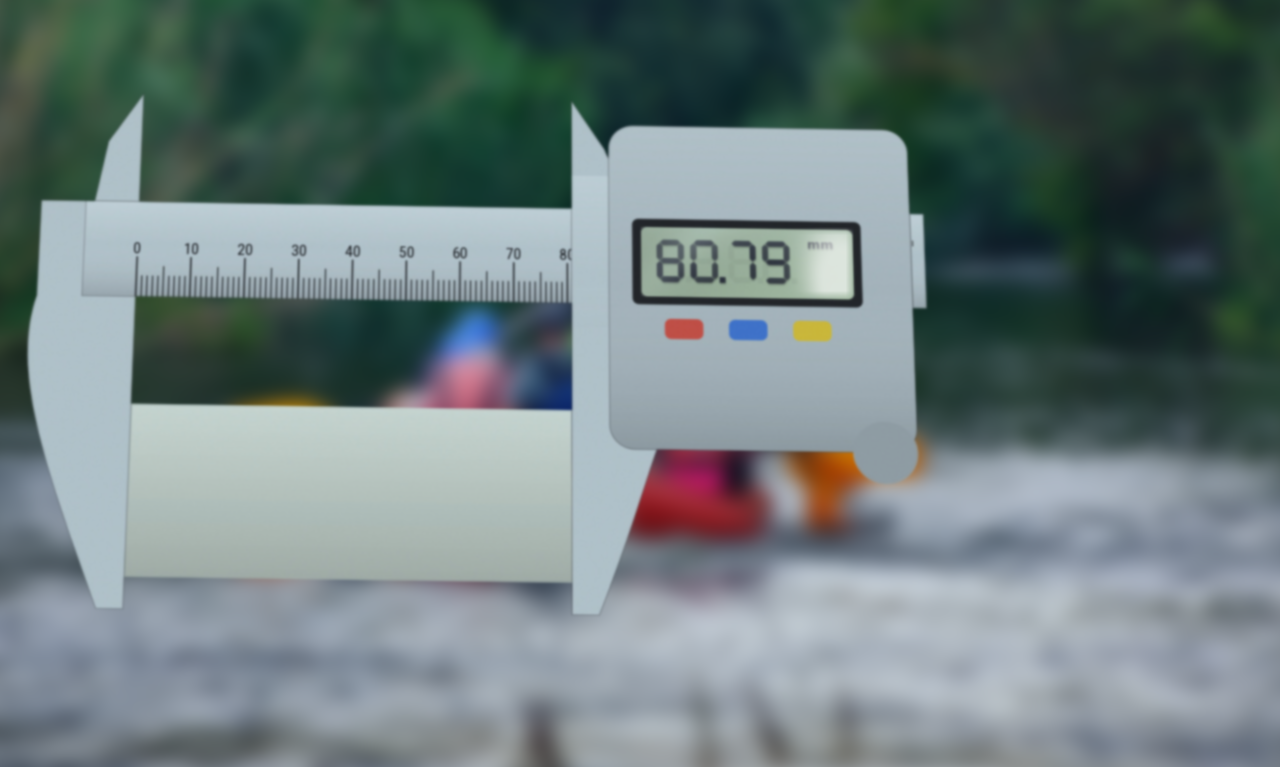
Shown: 80.79 mm
